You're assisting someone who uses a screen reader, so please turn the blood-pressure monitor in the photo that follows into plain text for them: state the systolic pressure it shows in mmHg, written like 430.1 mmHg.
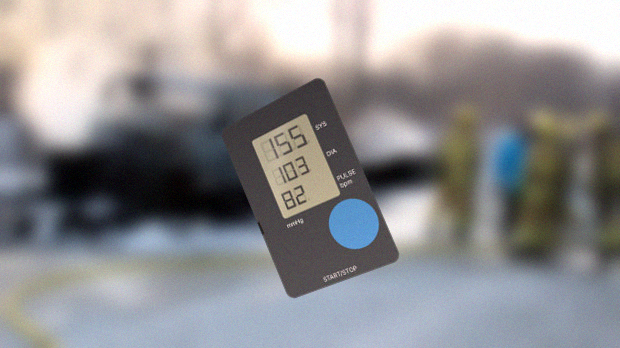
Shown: 155 mmHg
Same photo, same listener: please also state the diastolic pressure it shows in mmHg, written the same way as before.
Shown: 103 mmHg
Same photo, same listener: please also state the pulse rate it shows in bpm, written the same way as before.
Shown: 82 bpm
